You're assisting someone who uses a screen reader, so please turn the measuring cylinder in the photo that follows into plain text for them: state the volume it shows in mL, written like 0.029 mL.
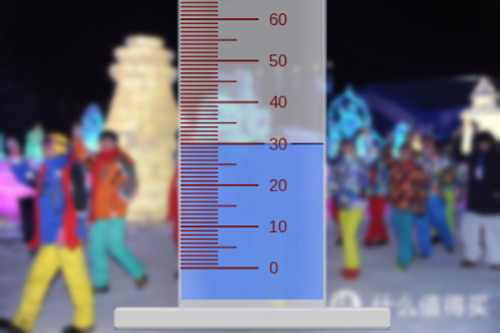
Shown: 30 mL
